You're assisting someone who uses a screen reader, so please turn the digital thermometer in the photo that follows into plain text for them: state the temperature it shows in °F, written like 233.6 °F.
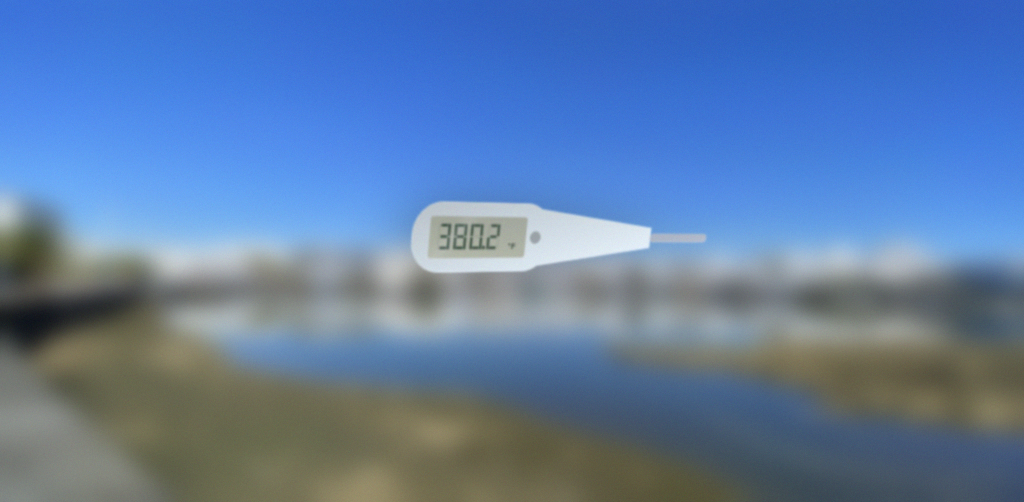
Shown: 380.2 °F
